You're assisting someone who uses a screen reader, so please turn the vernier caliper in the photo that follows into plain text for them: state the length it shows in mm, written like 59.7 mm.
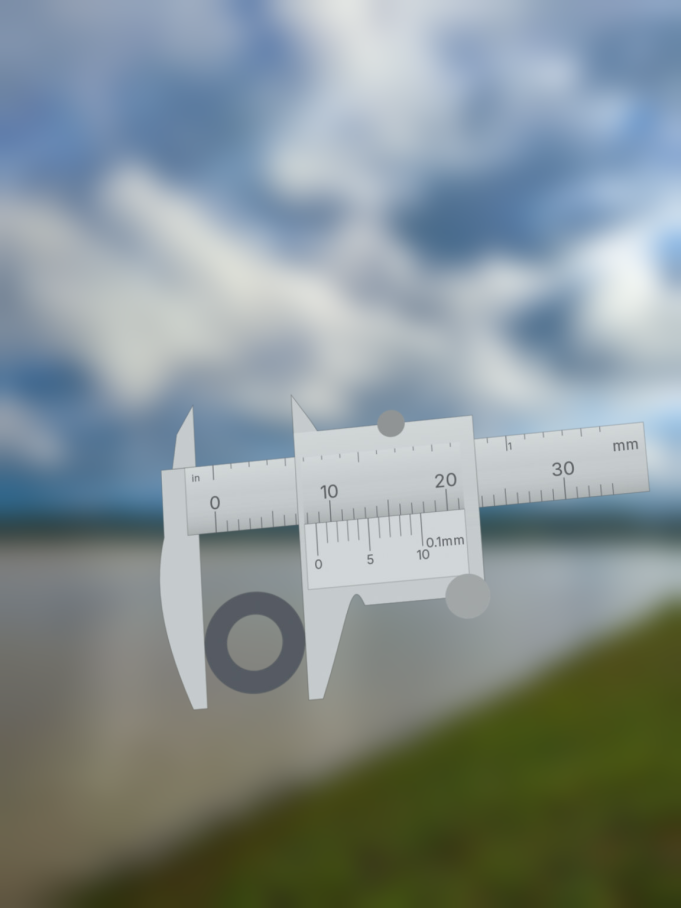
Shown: 8.7 mm
